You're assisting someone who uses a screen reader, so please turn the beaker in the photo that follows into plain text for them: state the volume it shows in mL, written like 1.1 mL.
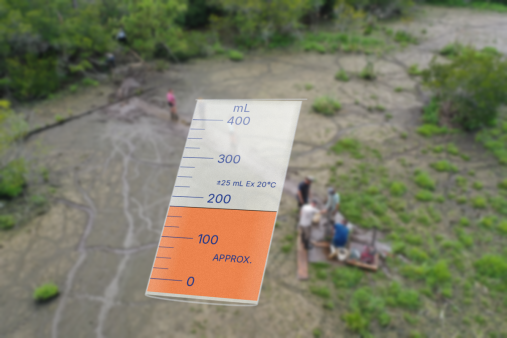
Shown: 175 mL
